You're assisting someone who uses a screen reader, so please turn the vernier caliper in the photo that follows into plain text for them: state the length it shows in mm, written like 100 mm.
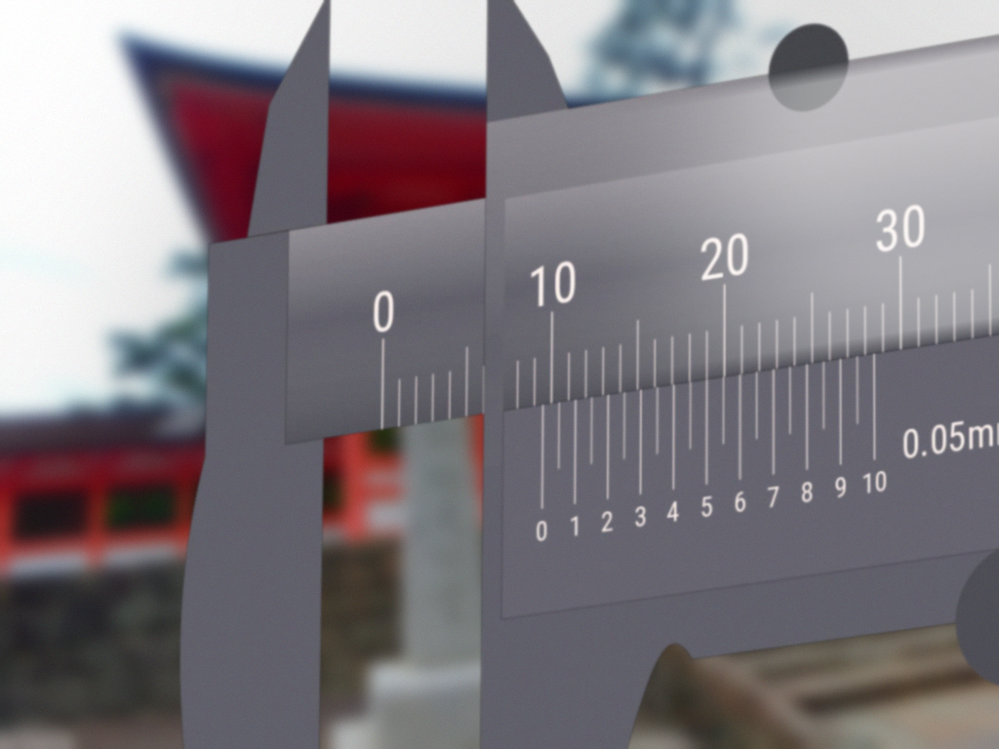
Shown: 9.5 mm
